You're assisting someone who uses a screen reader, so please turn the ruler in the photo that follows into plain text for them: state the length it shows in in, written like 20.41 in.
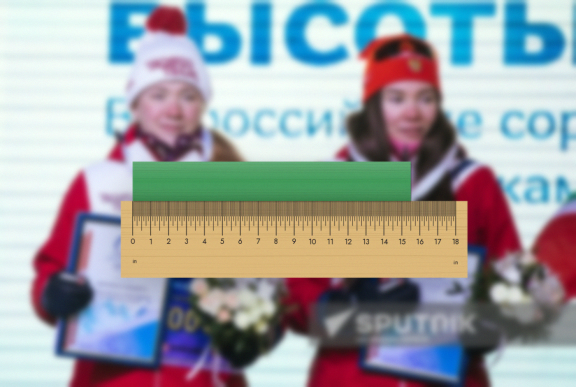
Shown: 15.5 in
